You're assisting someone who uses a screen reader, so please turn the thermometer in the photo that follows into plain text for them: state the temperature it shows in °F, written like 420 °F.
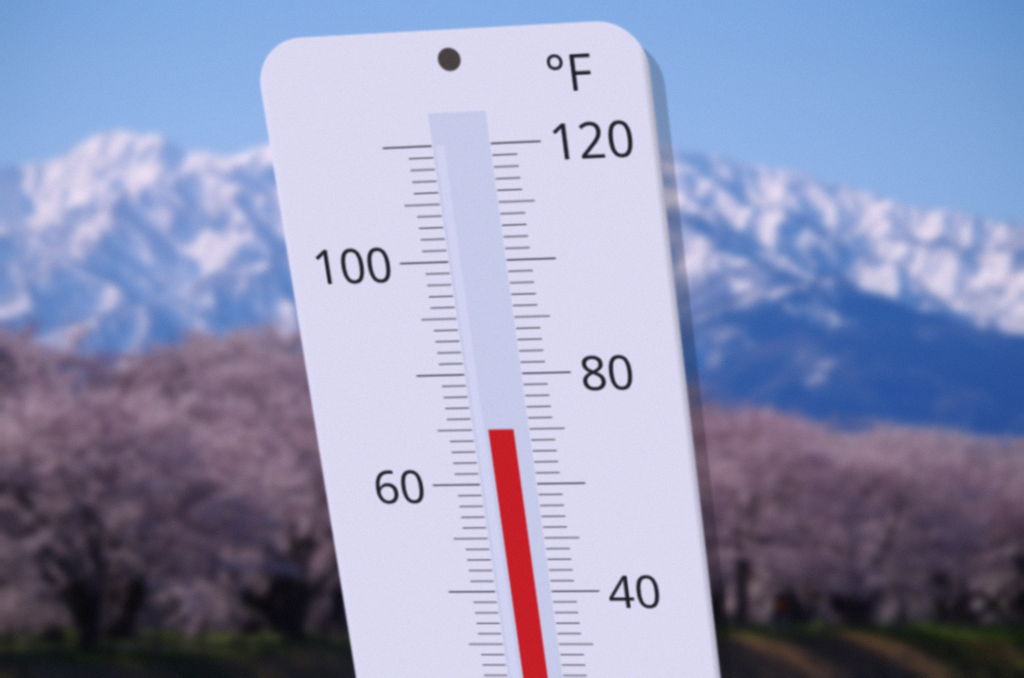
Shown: 70 °F
